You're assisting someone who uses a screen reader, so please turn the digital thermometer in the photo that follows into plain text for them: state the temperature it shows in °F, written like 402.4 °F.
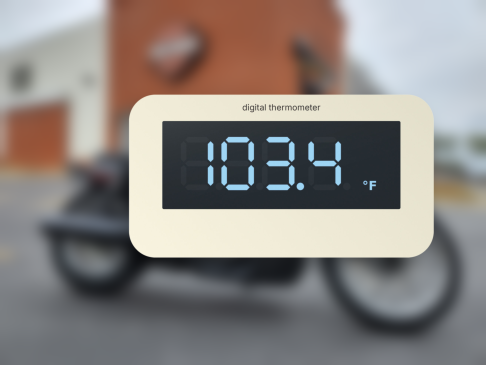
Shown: 103.4 °F
